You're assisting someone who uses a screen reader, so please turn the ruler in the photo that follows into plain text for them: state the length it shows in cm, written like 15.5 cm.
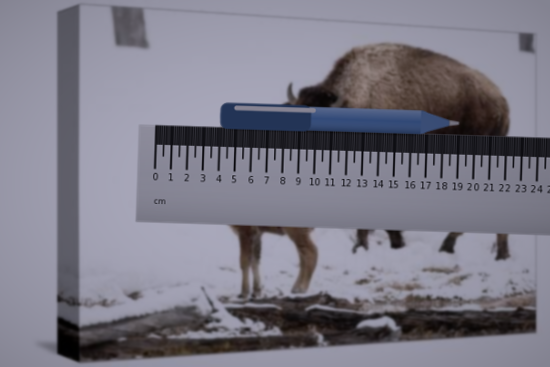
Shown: 15 cm
